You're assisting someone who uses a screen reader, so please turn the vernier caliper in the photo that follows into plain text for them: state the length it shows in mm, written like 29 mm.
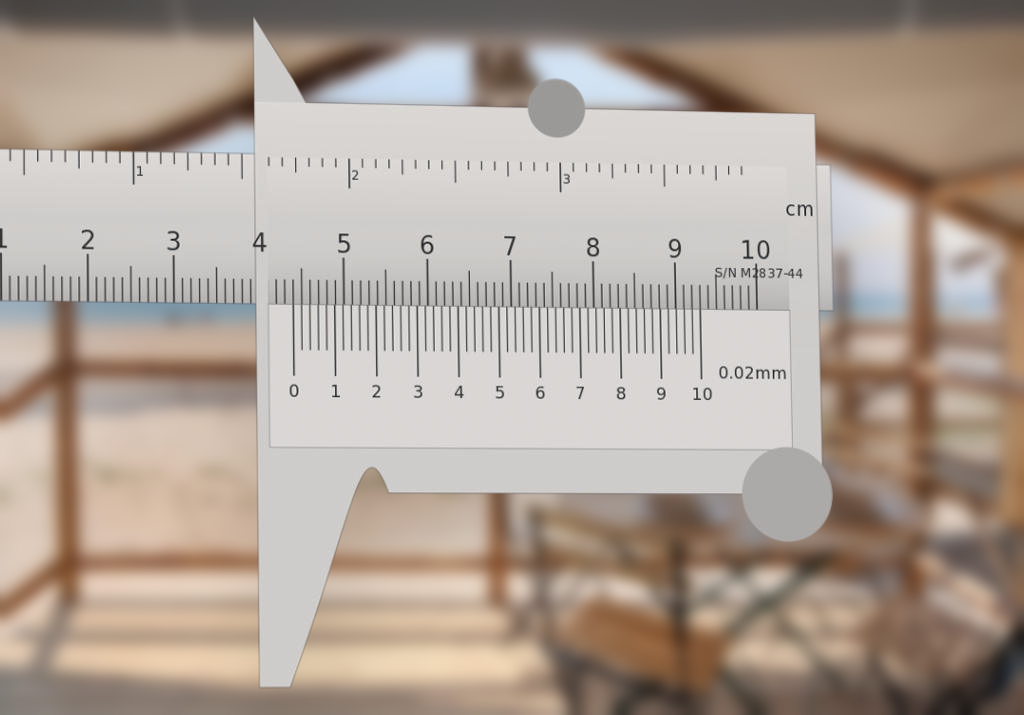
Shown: 44.0 mm
